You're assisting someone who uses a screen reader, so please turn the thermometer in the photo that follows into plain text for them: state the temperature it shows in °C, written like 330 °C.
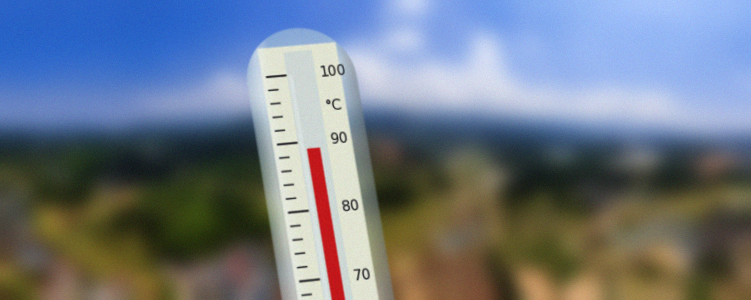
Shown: 89 °C
